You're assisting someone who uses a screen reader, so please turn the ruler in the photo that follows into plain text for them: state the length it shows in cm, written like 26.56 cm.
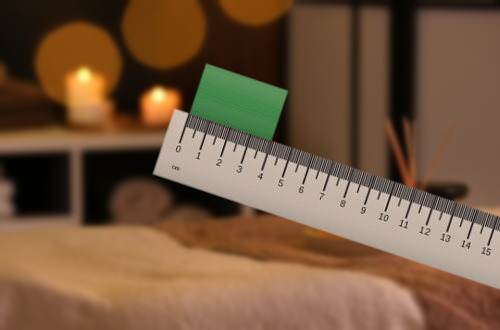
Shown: 4 cm
